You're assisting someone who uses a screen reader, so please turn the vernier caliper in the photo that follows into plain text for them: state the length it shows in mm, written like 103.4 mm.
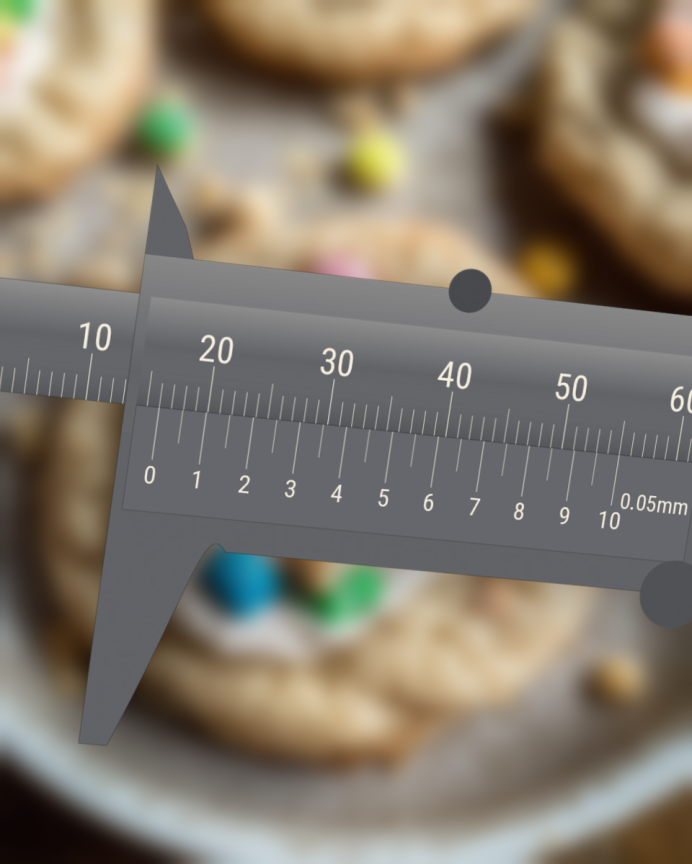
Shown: 16.0 mm
